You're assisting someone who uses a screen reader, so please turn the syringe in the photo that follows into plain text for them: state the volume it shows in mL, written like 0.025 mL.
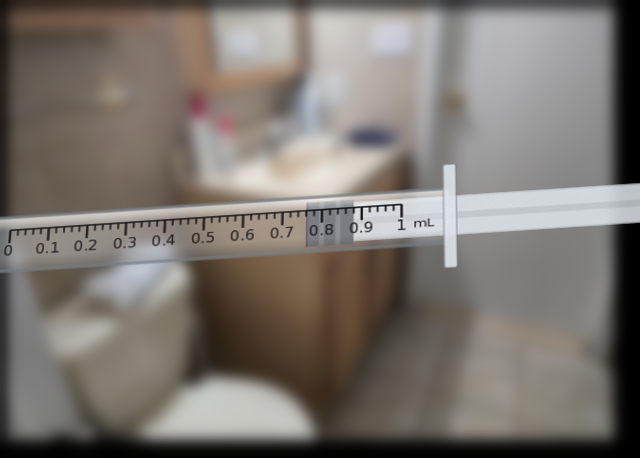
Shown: 0.76 mL
